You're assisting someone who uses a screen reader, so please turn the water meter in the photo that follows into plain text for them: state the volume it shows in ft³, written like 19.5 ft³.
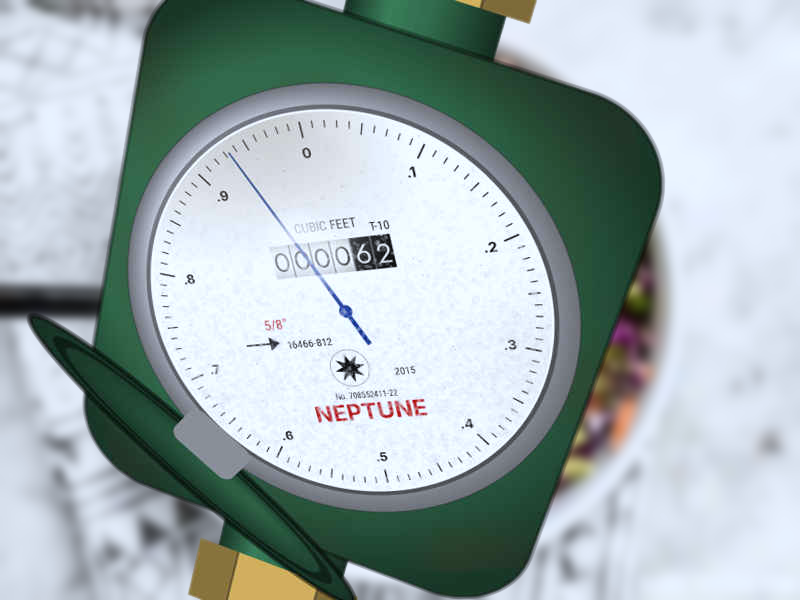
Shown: 61.93 ft³
